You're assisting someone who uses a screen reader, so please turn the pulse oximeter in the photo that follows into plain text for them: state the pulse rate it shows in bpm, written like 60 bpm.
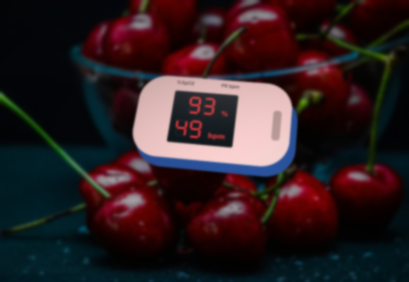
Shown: 49 bpm
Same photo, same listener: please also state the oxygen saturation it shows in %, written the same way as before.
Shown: 93 %
